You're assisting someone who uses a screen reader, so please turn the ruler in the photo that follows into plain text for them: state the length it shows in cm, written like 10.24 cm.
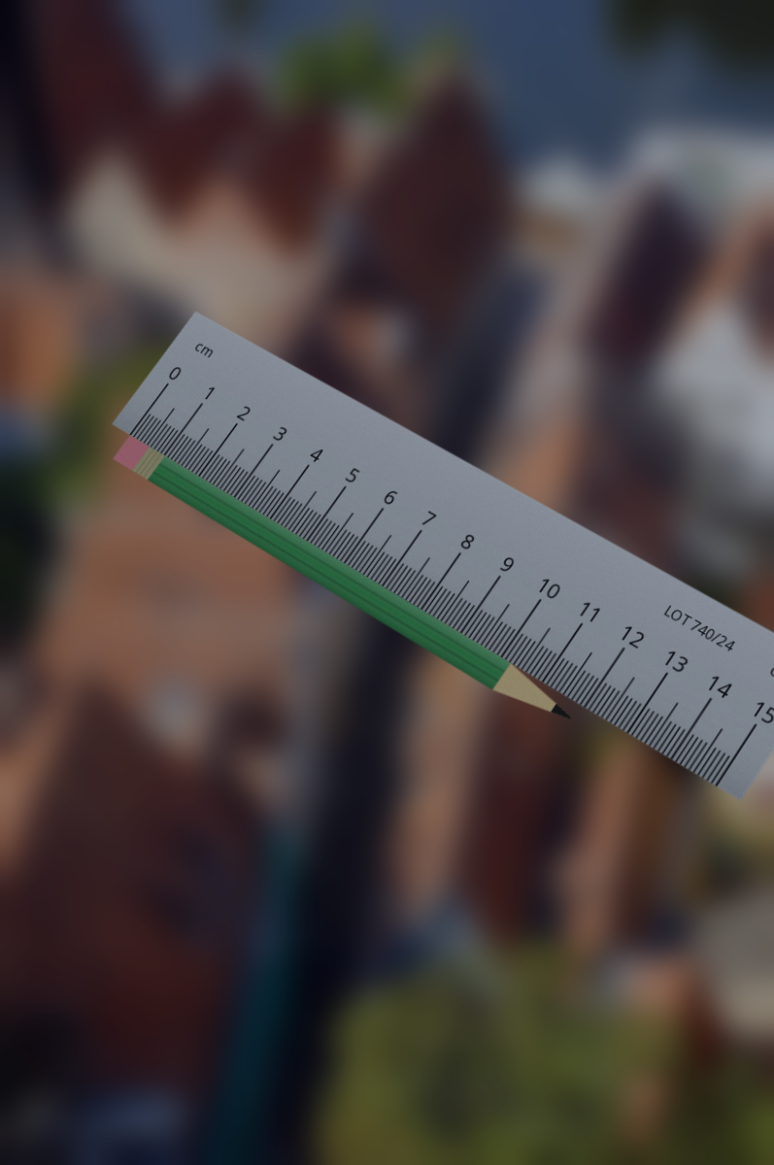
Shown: 11.9 cm
